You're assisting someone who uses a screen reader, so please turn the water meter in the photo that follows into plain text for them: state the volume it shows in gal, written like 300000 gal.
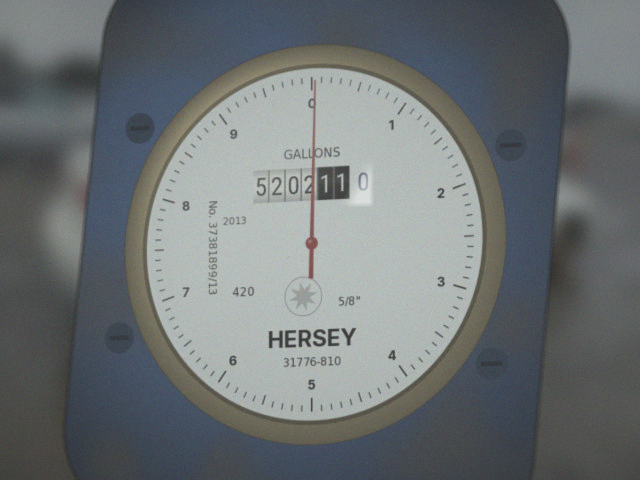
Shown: 5202110.0 gal
